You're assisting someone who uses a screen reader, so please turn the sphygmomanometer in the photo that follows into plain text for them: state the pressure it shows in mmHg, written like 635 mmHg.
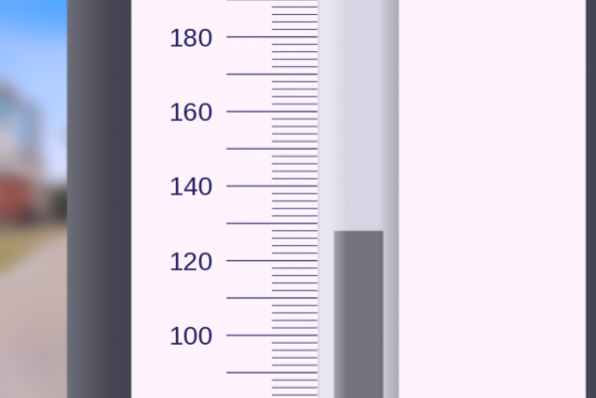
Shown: 128 mmHg
